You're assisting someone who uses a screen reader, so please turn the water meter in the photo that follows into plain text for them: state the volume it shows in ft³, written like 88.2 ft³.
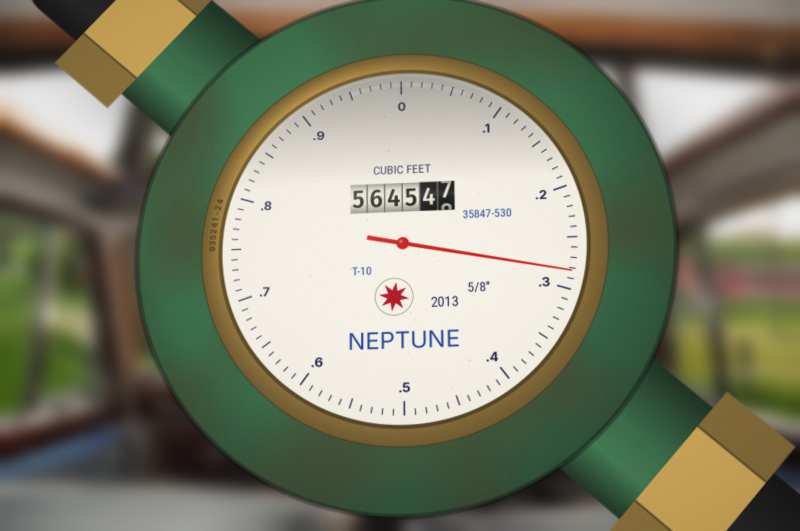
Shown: 564547.28 ft³
